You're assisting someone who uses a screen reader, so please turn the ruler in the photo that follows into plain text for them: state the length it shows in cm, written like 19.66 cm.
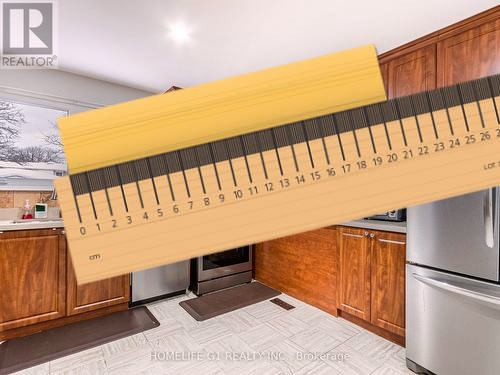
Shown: 20.5 cm
